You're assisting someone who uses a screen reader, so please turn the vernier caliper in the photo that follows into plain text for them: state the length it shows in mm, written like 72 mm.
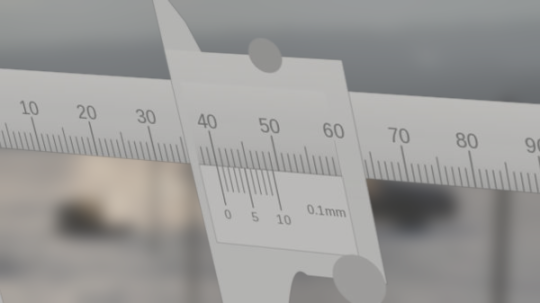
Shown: 40.0 mm
